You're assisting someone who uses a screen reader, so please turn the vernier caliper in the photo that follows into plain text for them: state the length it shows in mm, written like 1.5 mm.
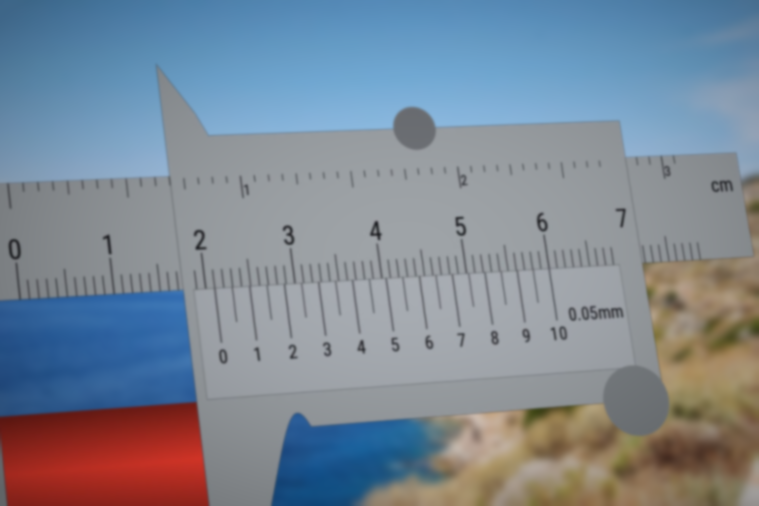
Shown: 21.0 mm
